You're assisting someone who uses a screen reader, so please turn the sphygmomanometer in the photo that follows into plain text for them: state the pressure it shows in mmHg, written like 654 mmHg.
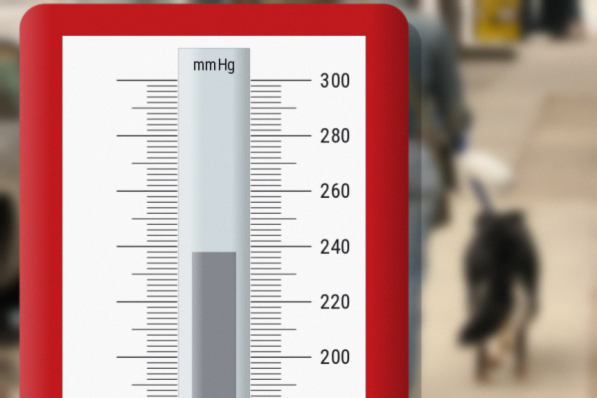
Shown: 238 mmHg
